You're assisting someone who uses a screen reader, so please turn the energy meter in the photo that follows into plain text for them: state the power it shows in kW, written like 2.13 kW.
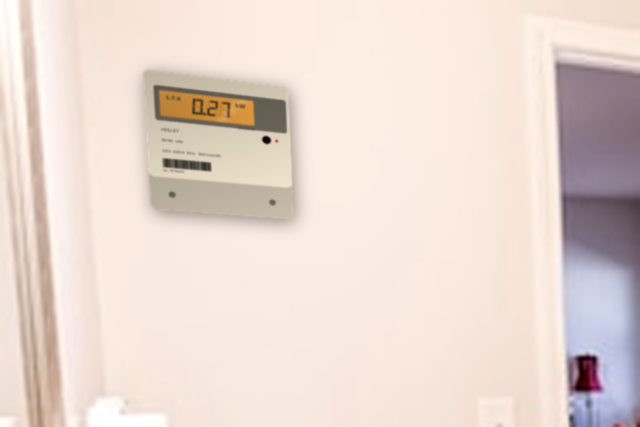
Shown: 0.27 kW
